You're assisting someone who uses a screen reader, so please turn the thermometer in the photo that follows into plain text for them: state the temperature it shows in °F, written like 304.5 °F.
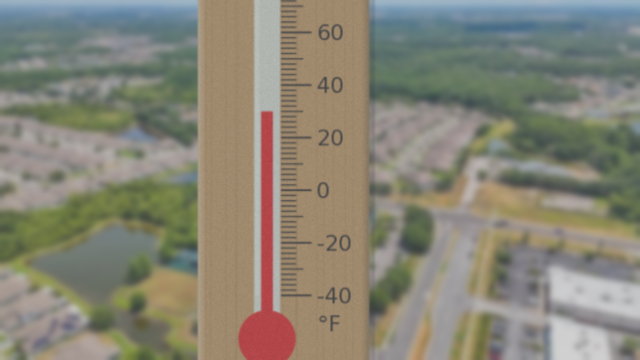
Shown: 30 °F
